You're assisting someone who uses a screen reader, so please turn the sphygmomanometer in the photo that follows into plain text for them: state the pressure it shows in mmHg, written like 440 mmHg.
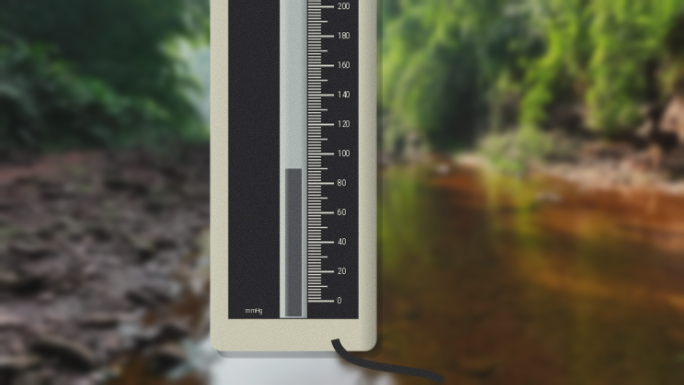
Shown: 90 mmHg
